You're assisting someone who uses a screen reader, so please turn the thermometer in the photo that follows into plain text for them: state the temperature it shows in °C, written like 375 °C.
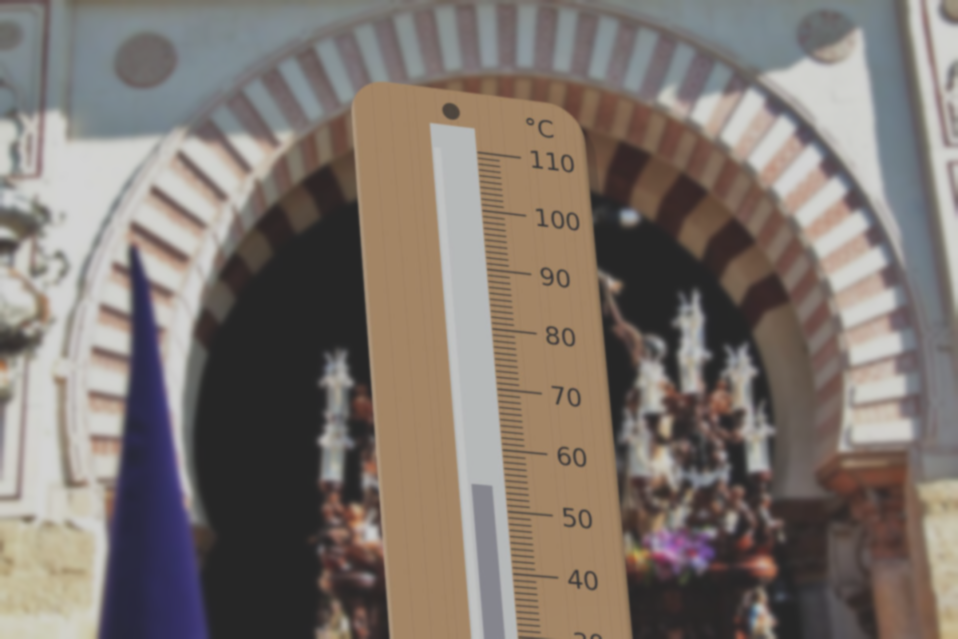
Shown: 54 °C
